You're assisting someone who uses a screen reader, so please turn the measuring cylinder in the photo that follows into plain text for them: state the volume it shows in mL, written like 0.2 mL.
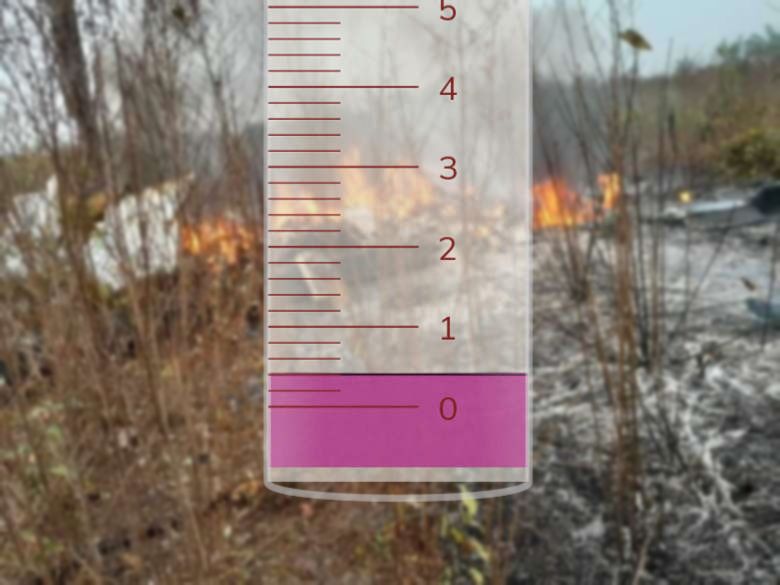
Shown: 0.4 mL
